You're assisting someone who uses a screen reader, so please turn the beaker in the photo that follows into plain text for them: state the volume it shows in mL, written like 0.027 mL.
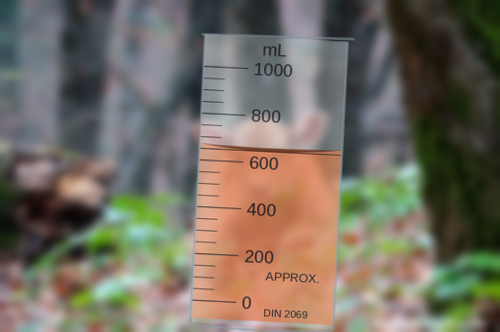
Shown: 650 mL
